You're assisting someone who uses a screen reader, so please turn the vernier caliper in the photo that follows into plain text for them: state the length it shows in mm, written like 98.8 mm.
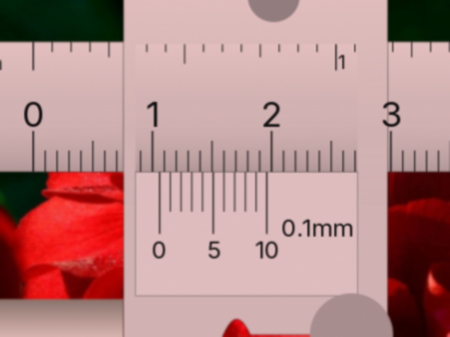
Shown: 10.6 mm
